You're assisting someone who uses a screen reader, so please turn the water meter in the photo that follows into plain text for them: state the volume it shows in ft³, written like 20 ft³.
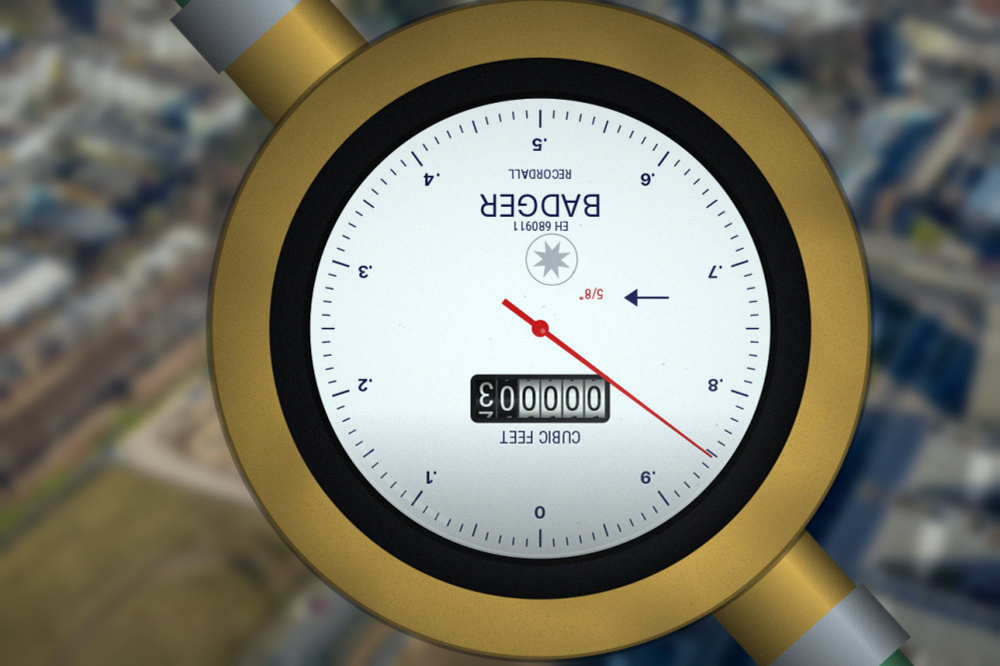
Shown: 2.85 ft³
